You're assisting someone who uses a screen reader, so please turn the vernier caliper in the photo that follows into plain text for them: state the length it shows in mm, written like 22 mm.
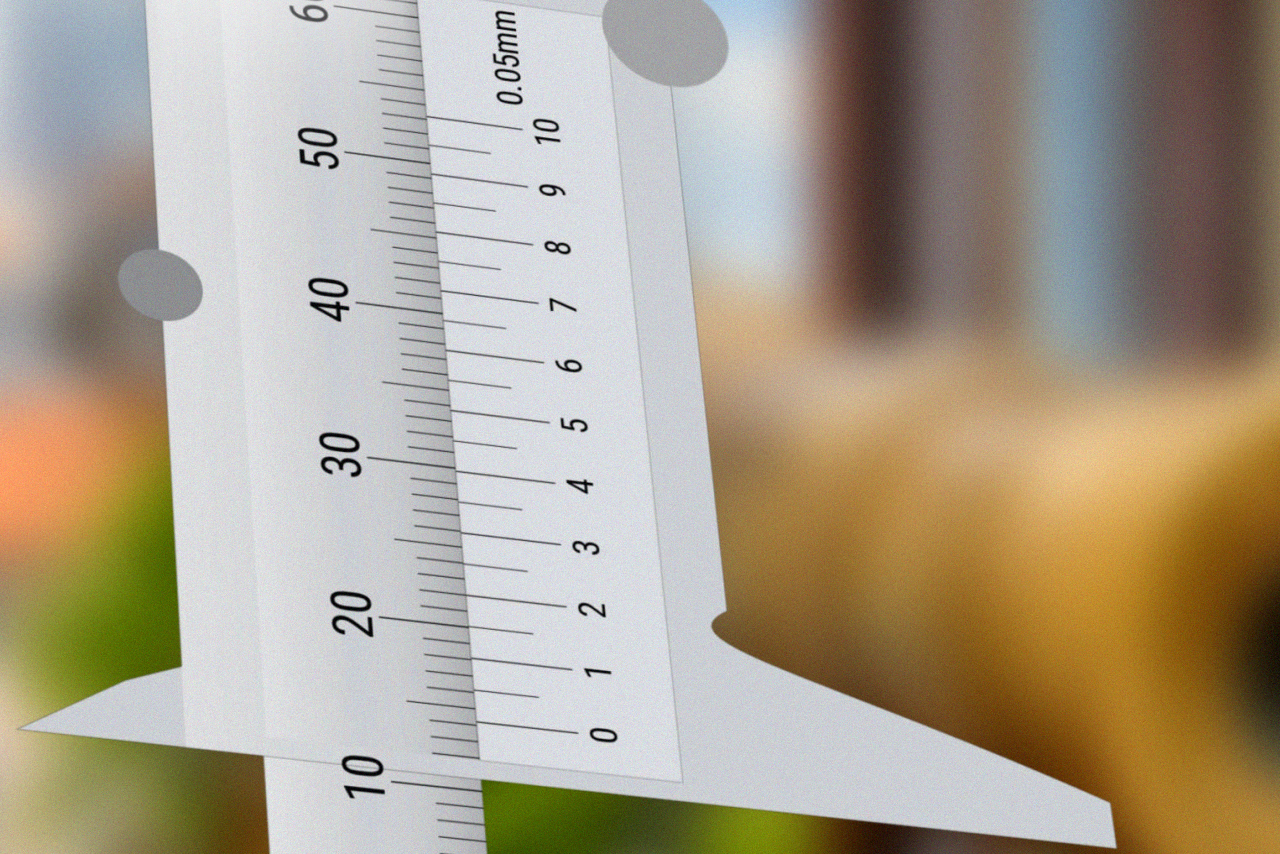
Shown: 14.2 mm
